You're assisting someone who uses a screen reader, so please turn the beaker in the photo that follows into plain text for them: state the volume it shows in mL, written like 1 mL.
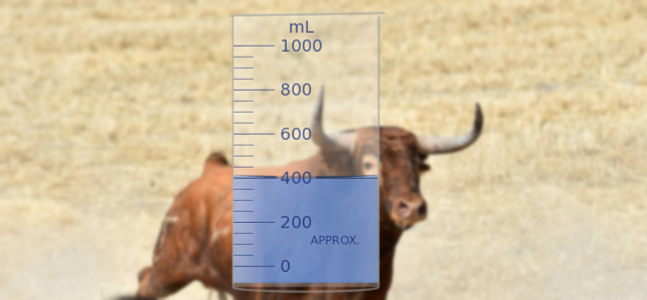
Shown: 400 mL
